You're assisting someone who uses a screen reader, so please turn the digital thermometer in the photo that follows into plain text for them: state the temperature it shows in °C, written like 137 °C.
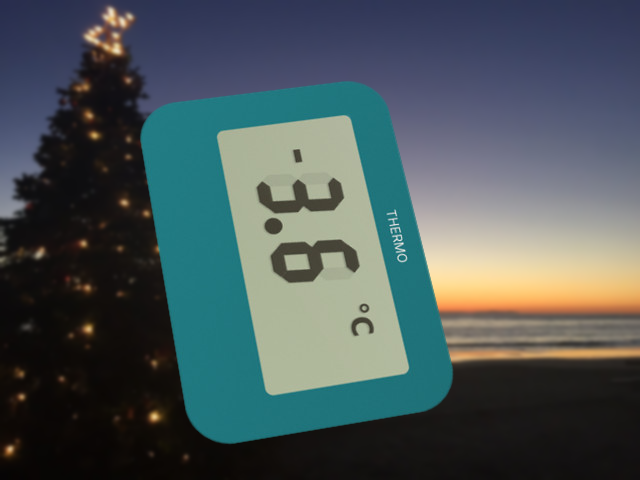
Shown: -3.6 °C
